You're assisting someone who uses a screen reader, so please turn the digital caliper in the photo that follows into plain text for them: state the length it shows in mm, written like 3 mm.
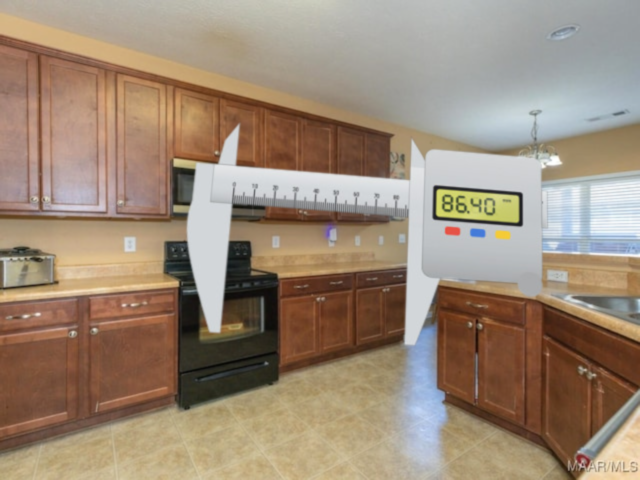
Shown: 86.40 mm
